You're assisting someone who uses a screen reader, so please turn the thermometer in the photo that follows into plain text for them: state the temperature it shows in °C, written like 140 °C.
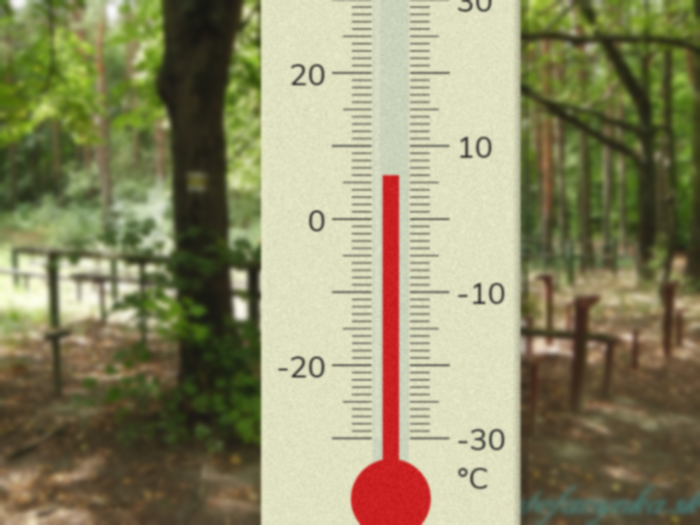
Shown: 6 °C
